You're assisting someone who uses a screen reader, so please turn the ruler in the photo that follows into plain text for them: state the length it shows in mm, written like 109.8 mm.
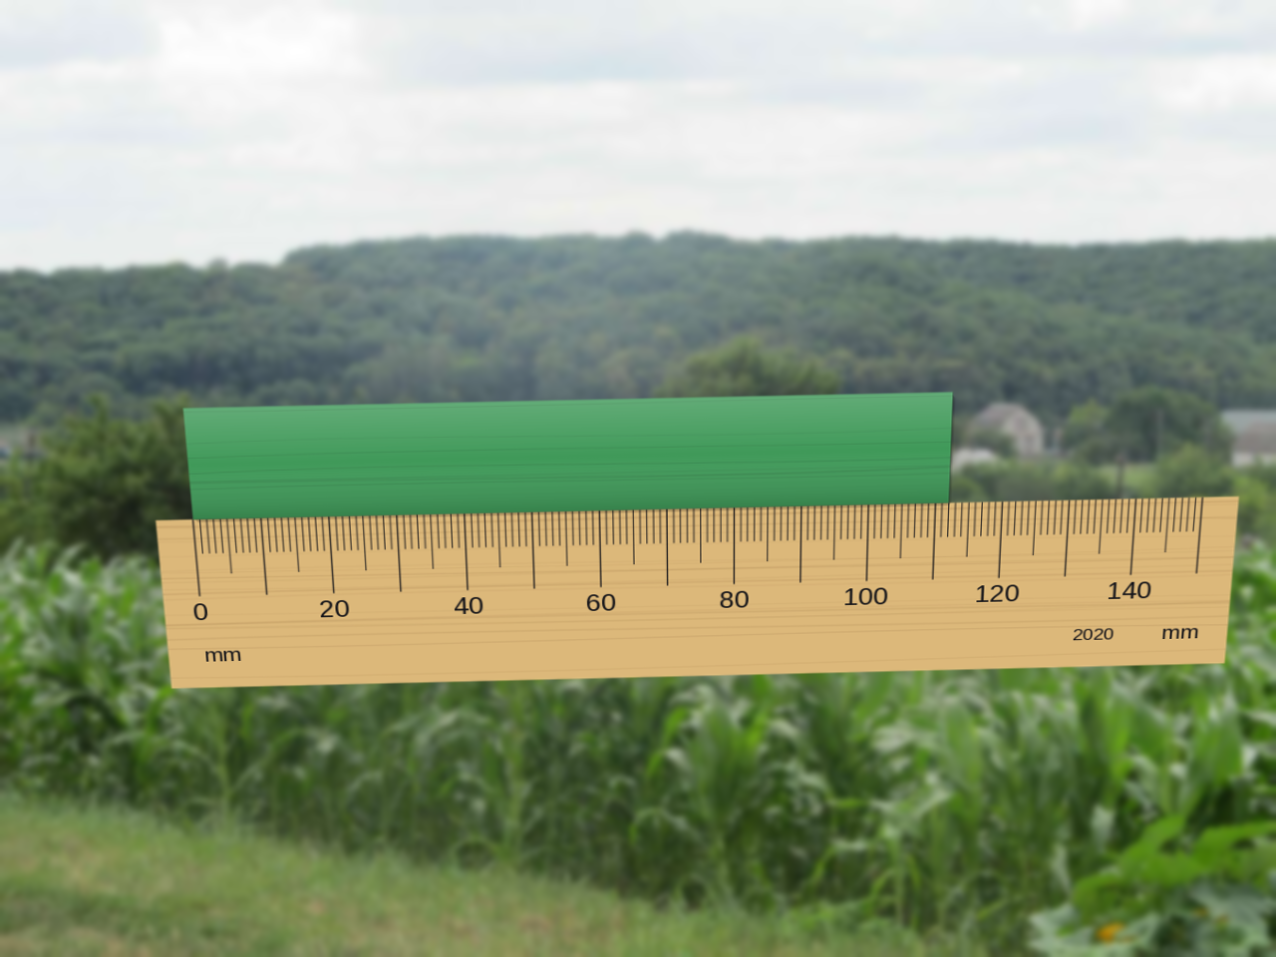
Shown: 112 mm
